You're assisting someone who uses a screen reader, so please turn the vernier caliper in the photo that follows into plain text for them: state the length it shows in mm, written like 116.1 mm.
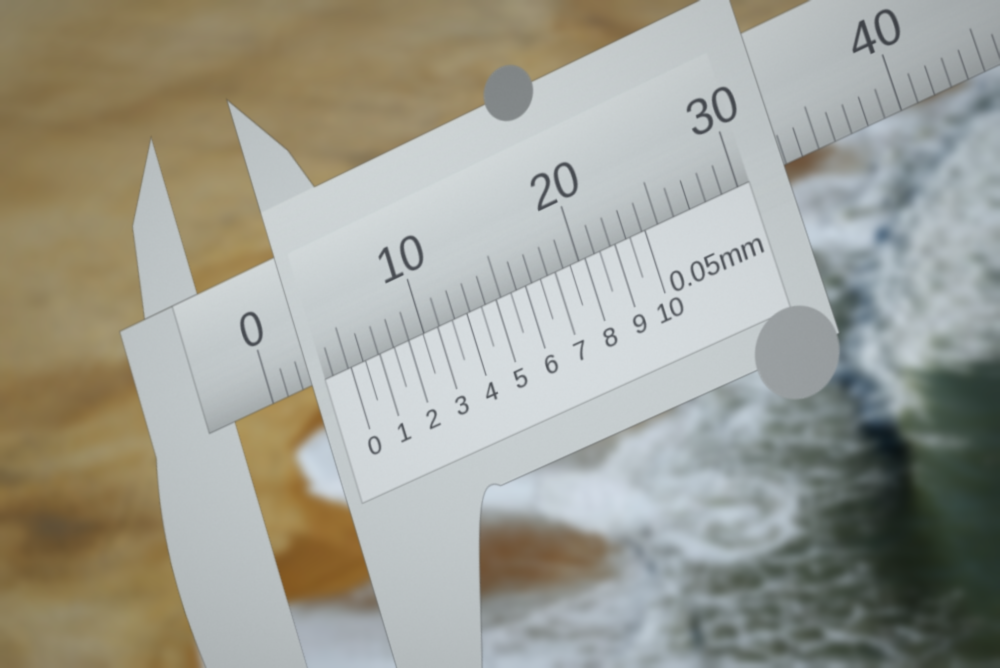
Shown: 5.2 mm
